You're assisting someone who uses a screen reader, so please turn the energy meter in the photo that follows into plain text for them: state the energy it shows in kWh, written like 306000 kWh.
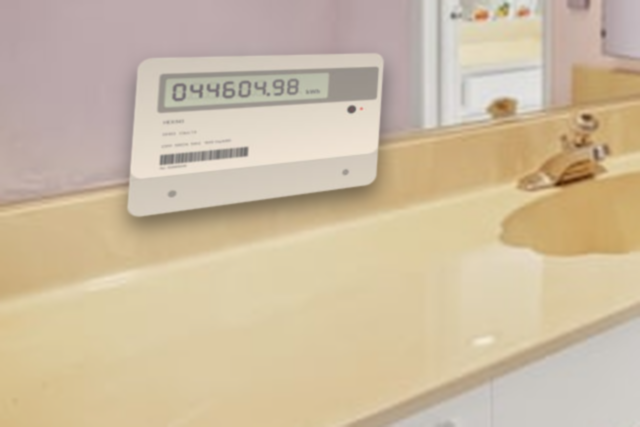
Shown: 44604.98 kWh
